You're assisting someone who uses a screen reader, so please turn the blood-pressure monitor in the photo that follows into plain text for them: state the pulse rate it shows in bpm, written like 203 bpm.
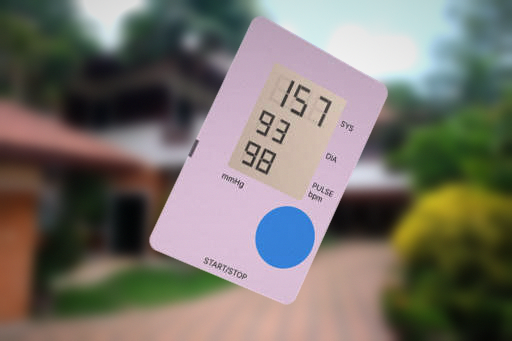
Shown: 98 bpm
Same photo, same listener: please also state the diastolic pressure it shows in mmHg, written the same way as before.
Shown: 93 mmHg
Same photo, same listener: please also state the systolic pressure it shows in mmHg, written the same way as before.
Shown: 157 mmHg
